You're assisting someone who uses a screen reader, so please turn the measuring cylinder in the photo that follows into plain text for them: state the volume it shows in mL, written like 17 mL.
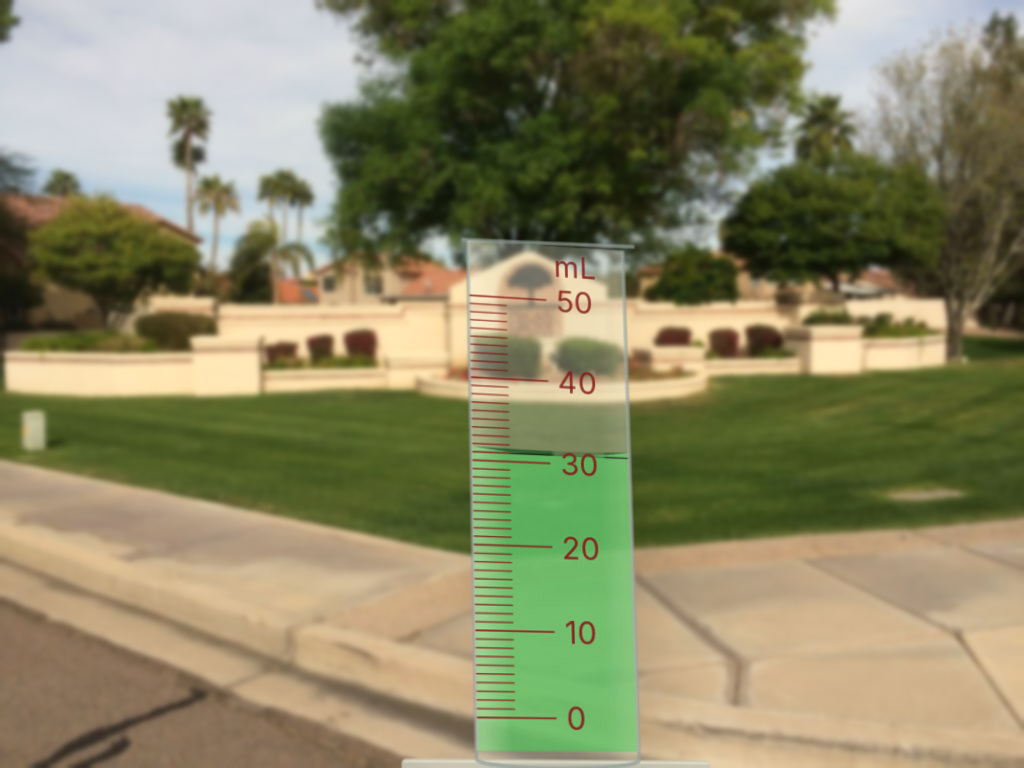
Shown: 31 mL
